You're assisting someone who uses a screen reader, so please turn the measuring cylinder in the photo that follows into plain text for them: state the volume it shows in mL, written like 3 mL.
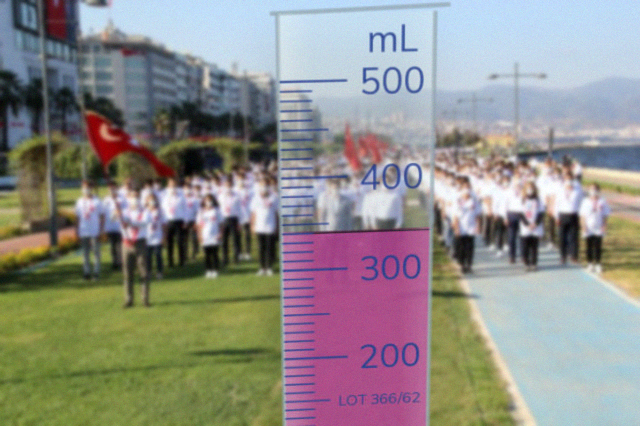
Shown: 340 mL
